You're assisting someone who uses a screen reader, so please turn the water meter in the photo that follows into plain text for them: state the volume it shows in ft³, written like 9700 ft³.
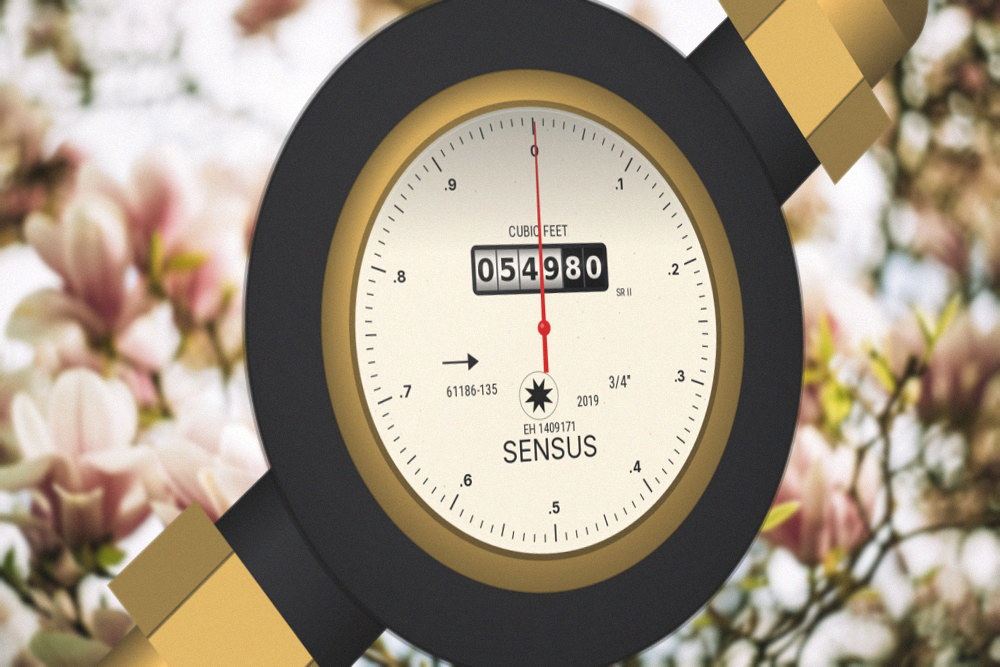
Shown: 54980.00 ft³
